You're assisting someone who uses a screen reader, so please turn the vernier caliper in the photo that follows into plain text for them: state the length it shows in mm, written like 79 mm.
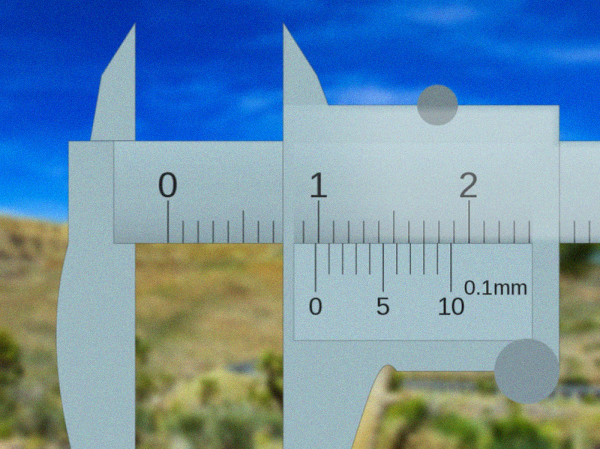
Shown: 9.8 mm
